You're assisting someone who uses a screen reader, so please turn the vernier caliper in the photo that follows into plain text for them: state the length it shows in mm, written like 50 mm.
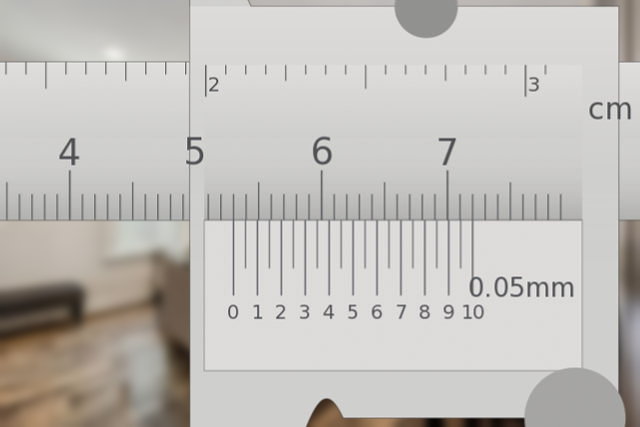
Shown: 53.0 mm
